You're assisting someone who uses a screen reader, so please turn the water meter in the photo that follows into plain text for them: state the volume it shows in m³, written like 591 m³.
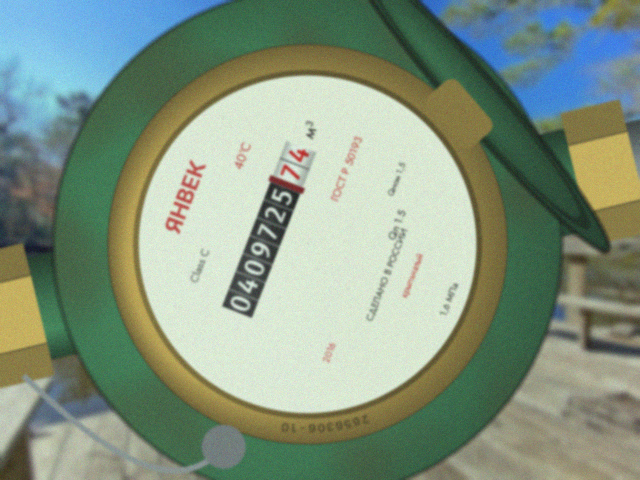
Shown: 409725.74 m³
